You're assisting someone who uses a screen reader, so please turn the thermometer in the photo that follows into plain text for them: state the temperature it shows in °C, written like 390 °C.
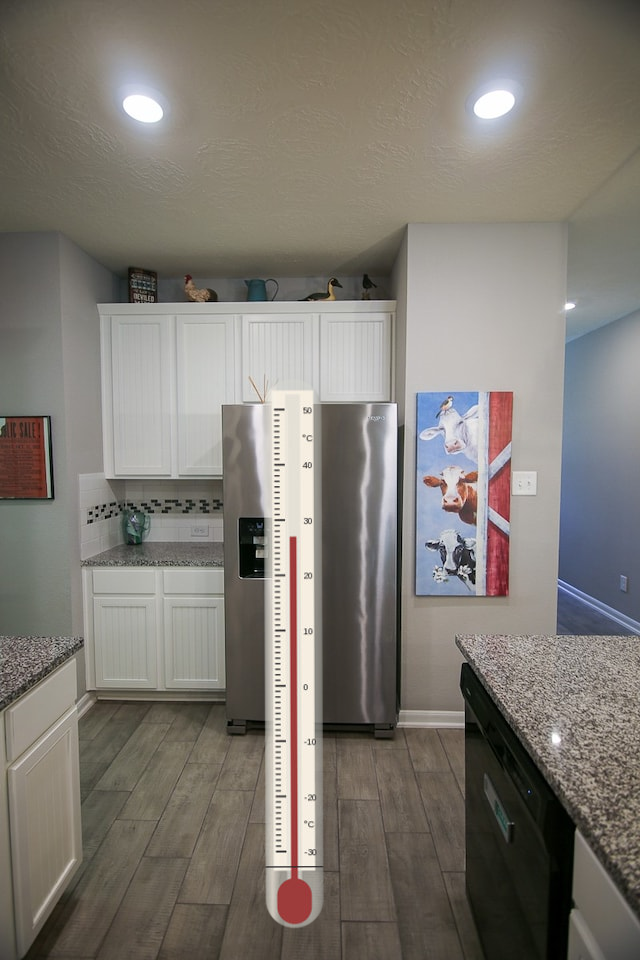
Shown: 27 °C
